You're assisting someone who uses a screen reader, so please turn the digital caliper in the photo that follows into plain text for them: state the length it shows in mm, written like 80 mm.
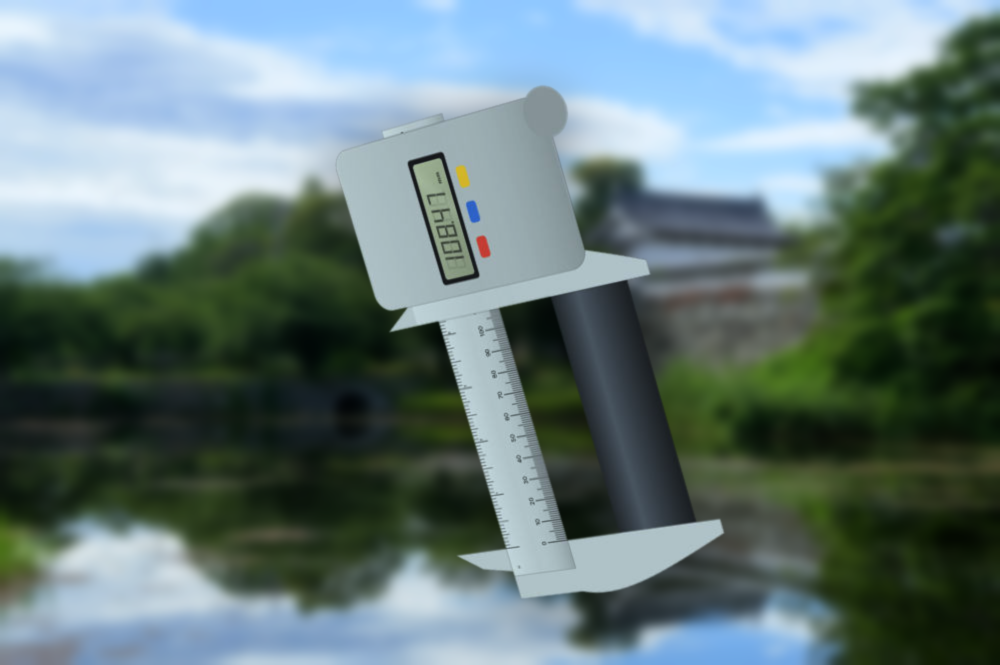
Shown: 108.47 mm
